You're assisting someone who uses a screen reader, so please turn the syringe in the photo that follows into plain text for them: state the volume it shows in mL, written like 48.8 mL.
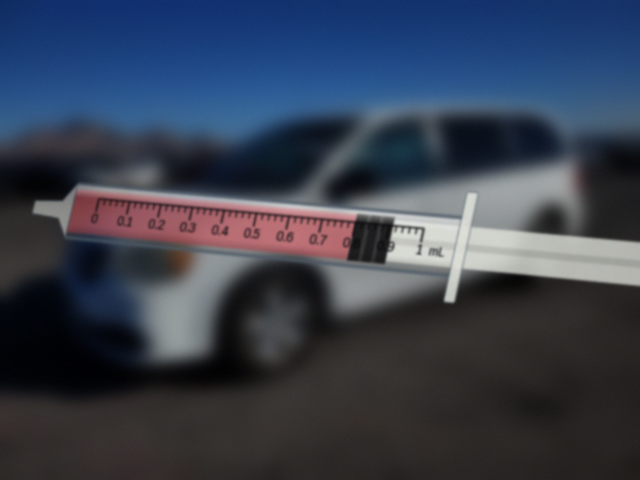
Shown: 0.8 mL
